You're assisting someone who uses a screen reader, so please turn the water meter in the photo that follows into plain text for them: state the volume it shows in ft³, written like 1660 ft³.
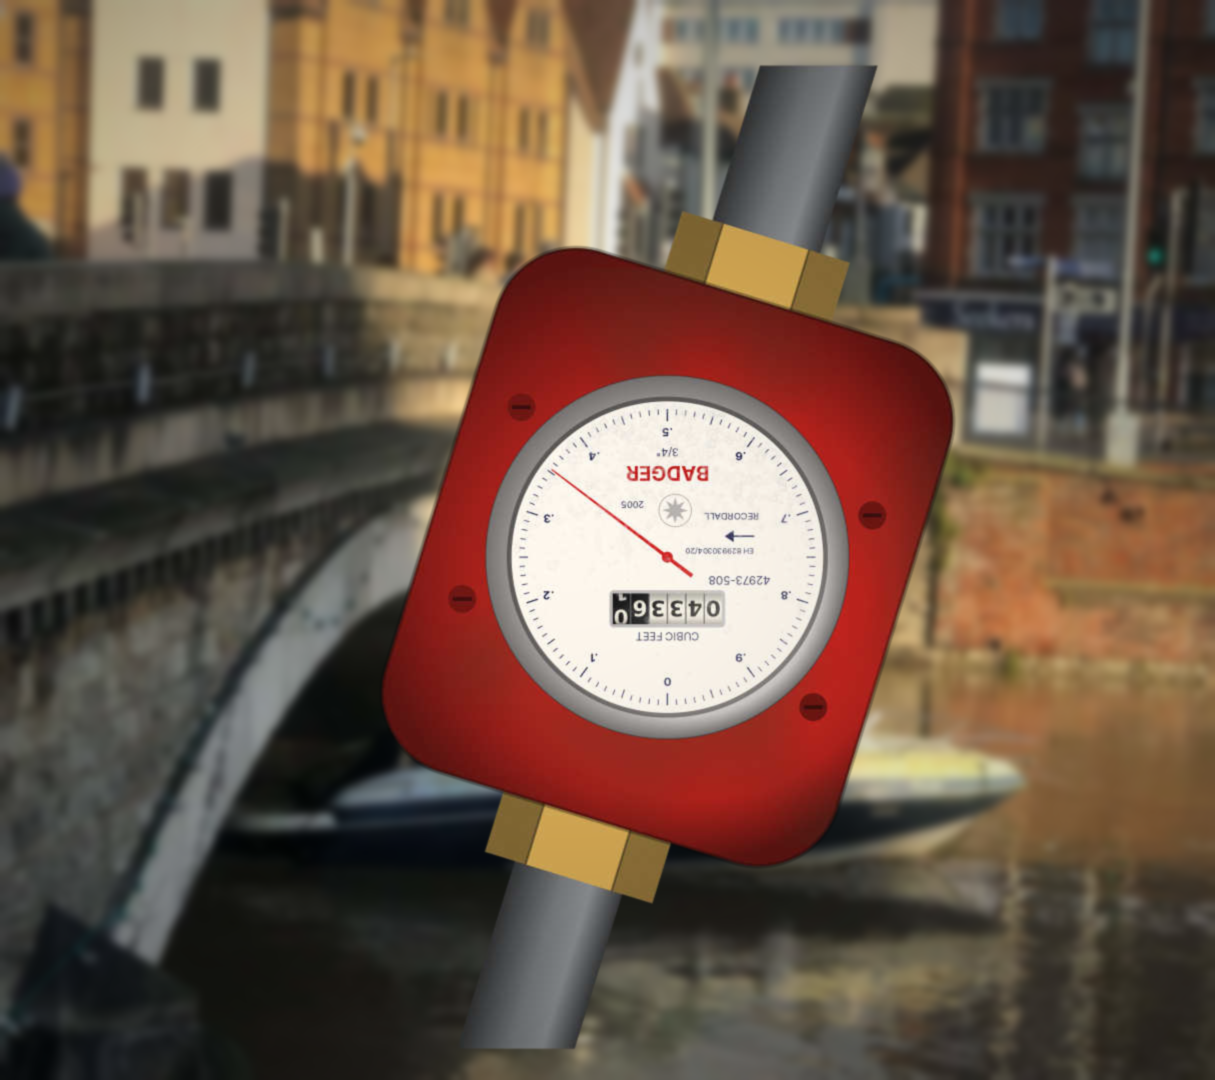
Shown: 43360.35 ft³
